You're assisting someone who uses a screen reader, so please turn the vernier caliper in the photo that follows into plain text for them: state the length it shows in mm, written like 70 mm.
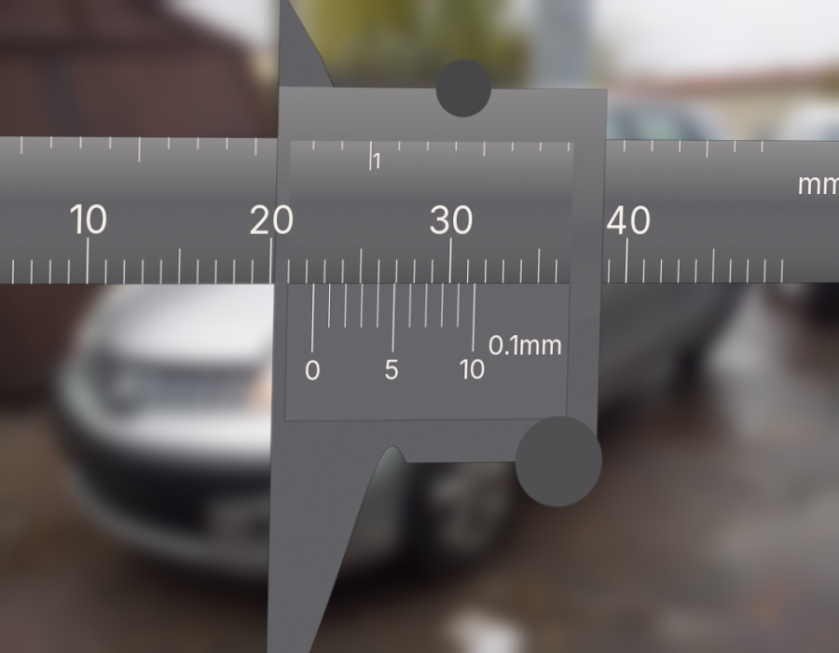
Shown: 22.4 mm
